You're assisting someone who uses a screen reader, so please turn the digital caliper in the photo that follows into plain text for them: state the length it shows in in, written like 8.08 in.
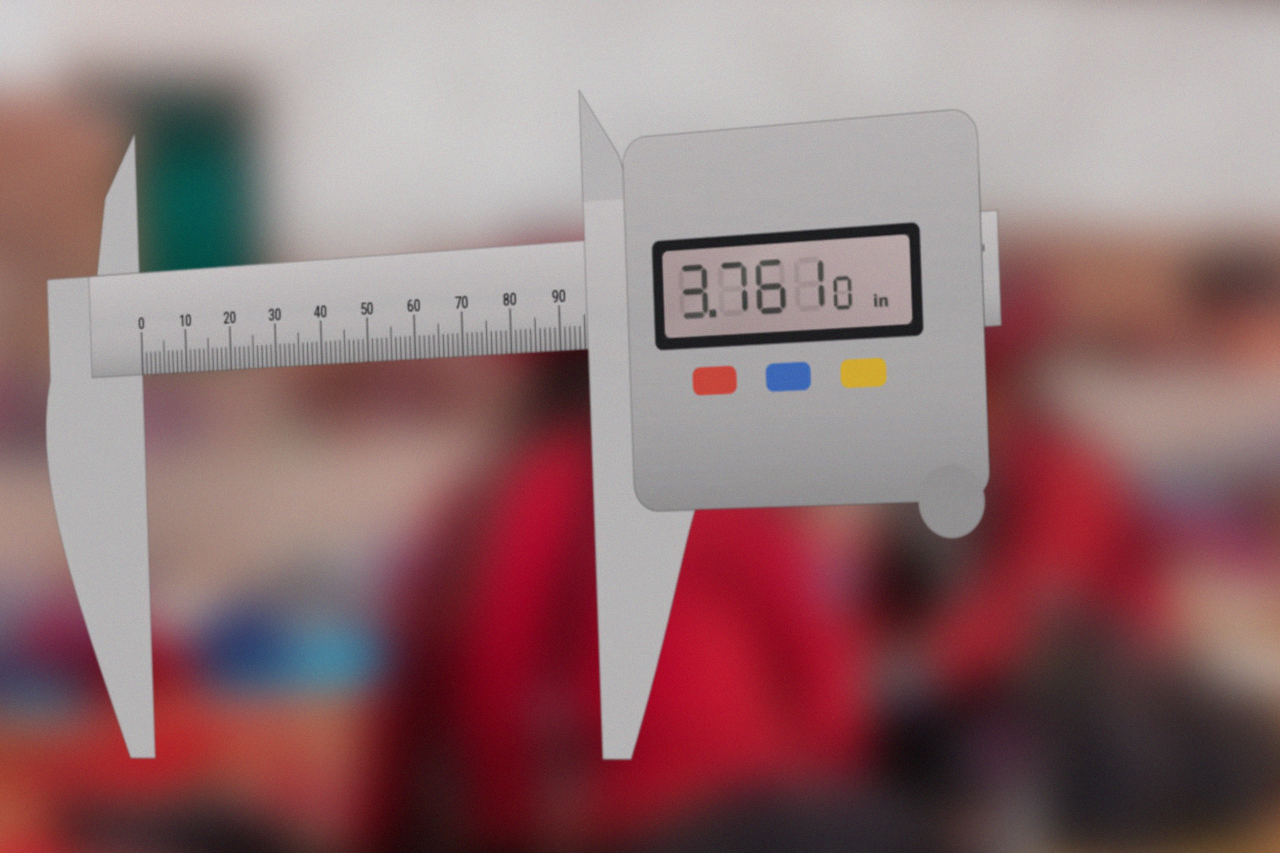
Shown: 3.7610 in
